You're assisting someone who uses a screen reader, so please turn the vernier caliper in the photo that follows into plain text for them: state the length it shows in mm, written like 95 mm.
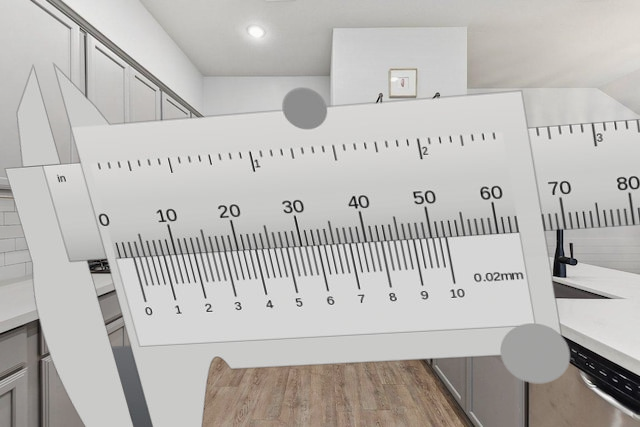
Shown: 3.2 mm
